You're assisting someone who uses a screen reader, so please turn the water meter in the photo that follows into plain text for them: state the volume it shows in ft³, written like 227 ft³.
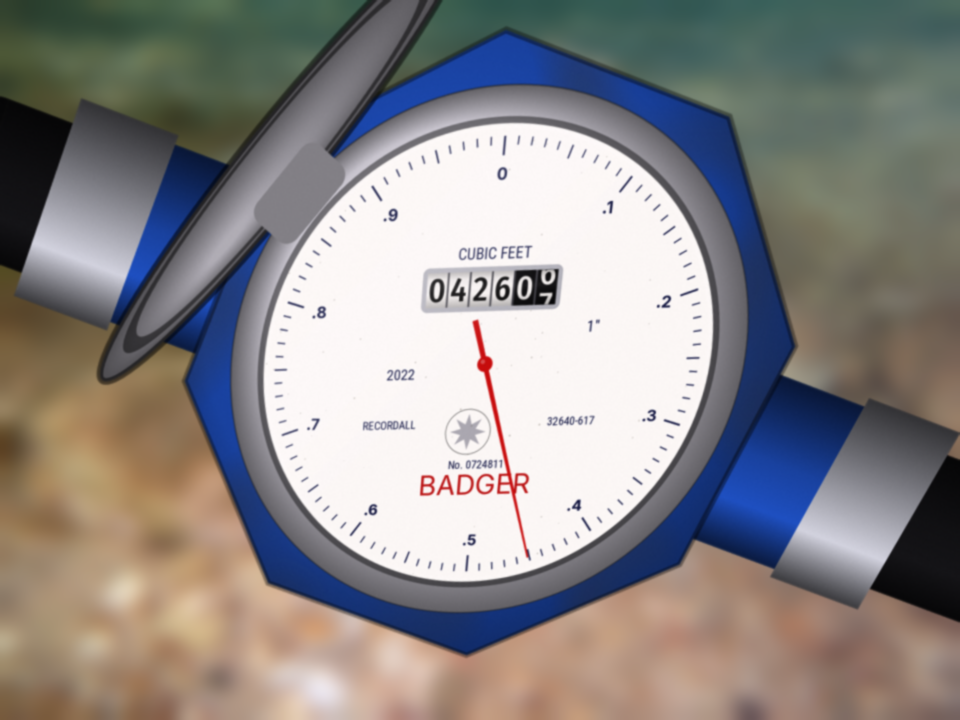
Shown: 42606.45 ft³
